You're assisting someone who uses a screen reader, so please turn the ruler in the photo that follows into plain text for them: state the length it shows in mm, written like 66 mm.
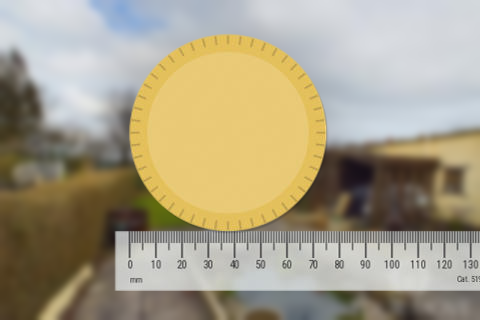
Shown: 75 mm
